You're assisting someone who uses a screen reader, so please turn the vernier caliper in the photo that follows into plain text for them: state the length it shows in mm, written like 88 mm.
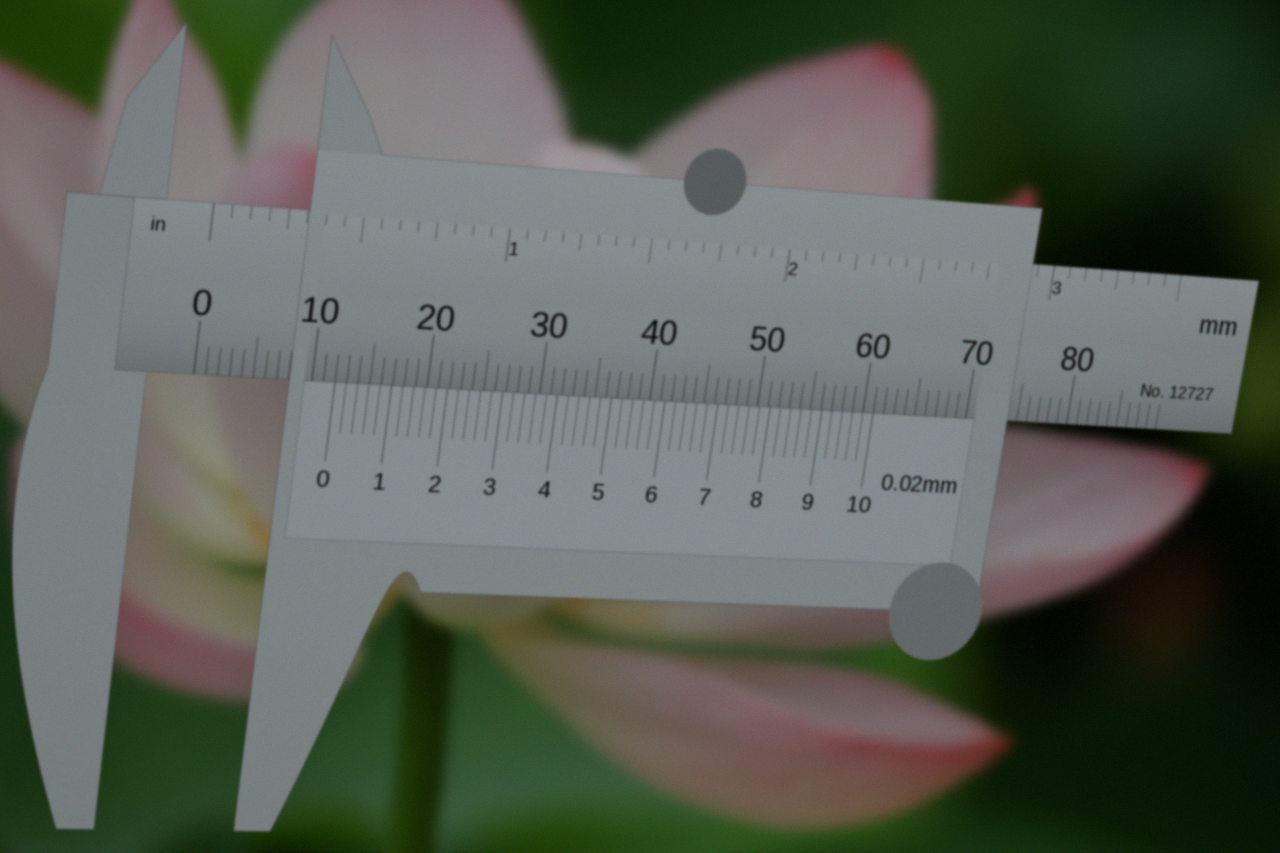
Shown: 12.0 mm
